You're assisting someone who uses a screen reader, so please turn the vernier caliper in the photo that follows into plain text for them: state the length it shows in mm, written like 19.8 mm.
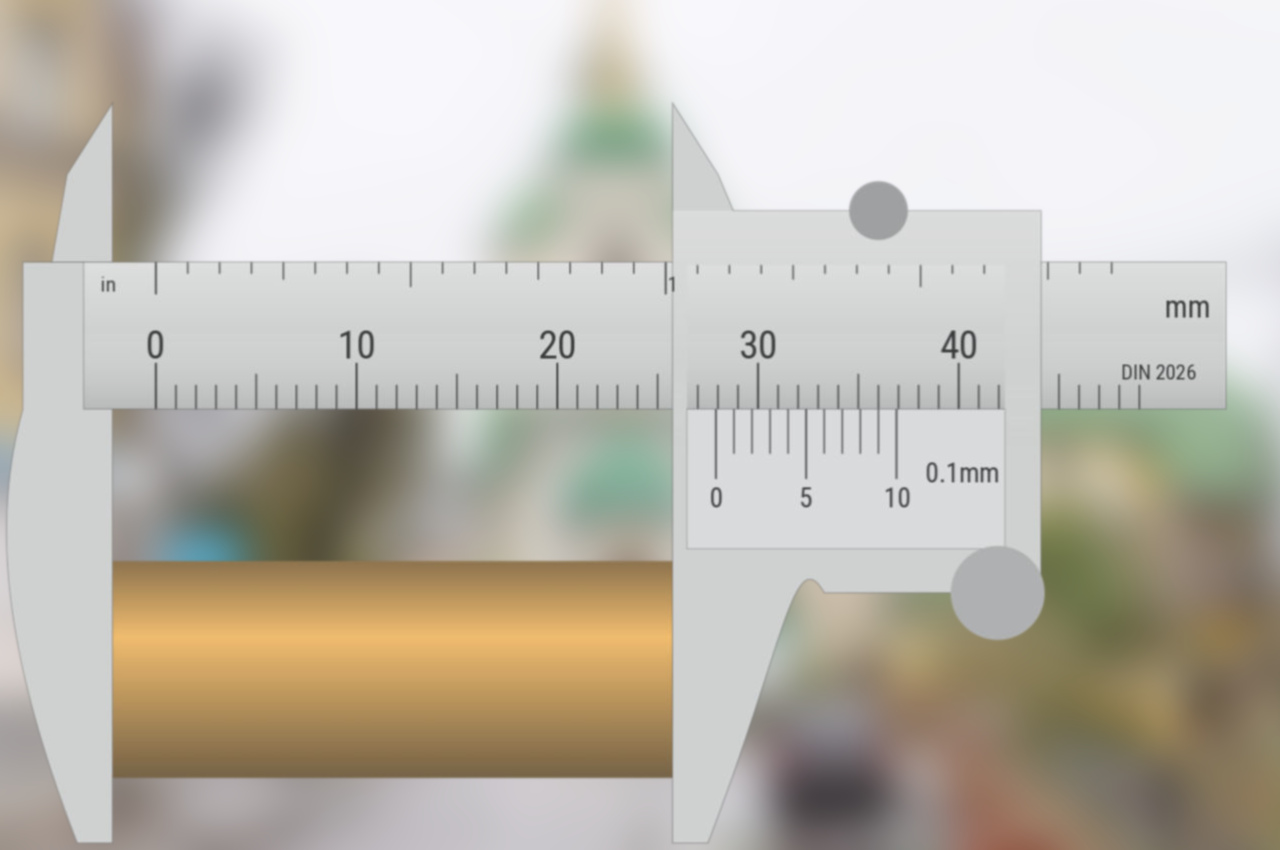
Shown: 27.9 mm
